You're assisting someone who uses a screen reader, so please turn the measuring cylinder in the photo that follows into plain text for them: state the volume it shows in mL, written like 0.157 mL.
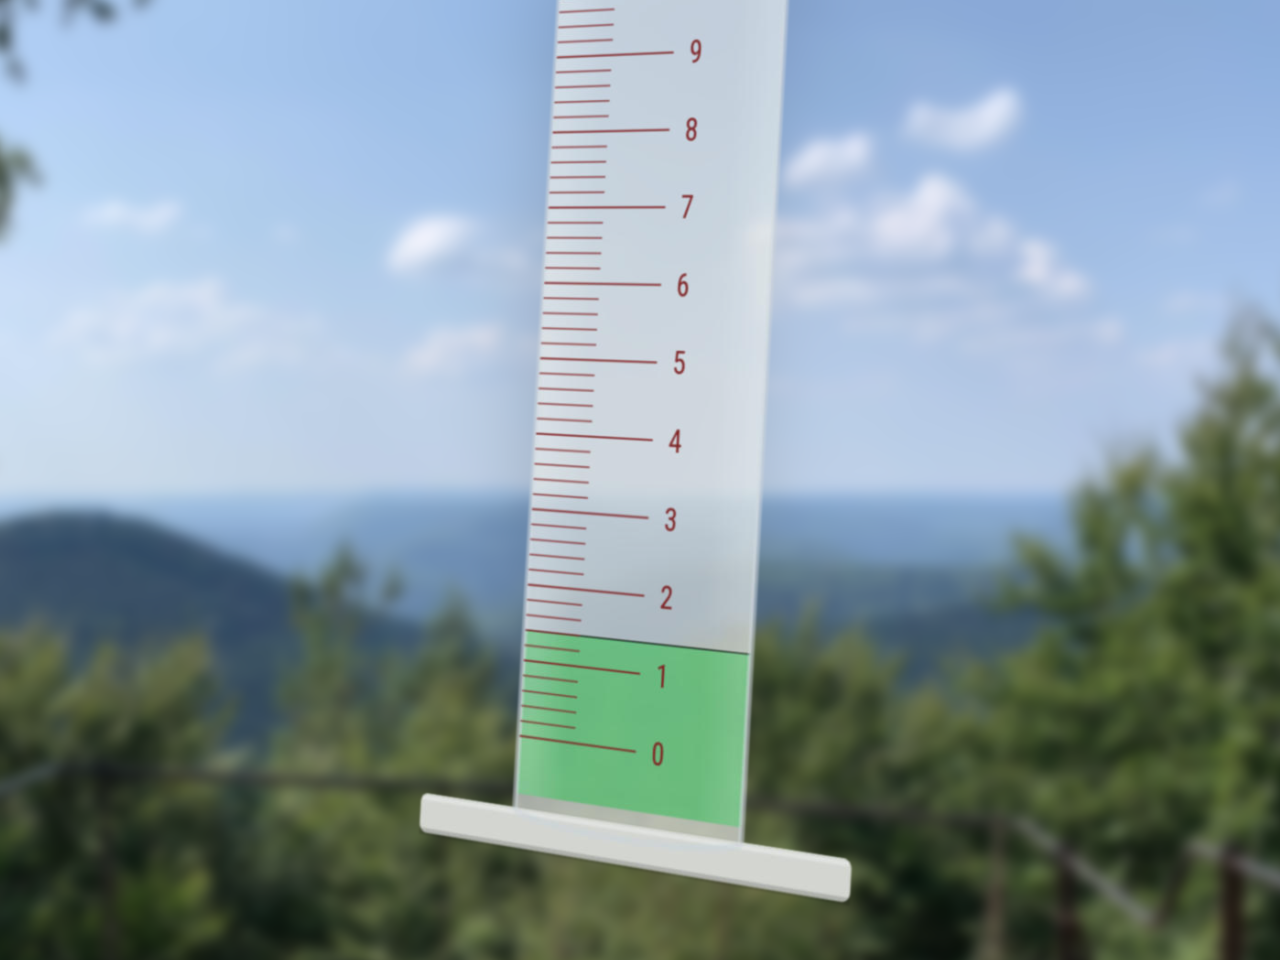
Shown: 1.4 mL
